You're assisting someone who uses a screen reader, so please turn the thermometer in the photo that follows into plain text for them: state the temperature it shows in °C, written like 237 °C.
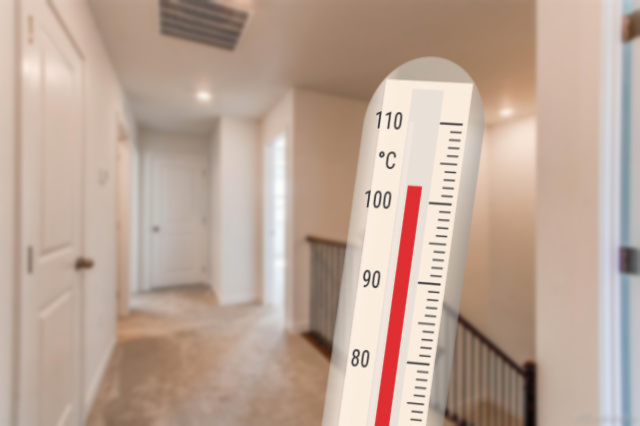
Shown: 102 °C
